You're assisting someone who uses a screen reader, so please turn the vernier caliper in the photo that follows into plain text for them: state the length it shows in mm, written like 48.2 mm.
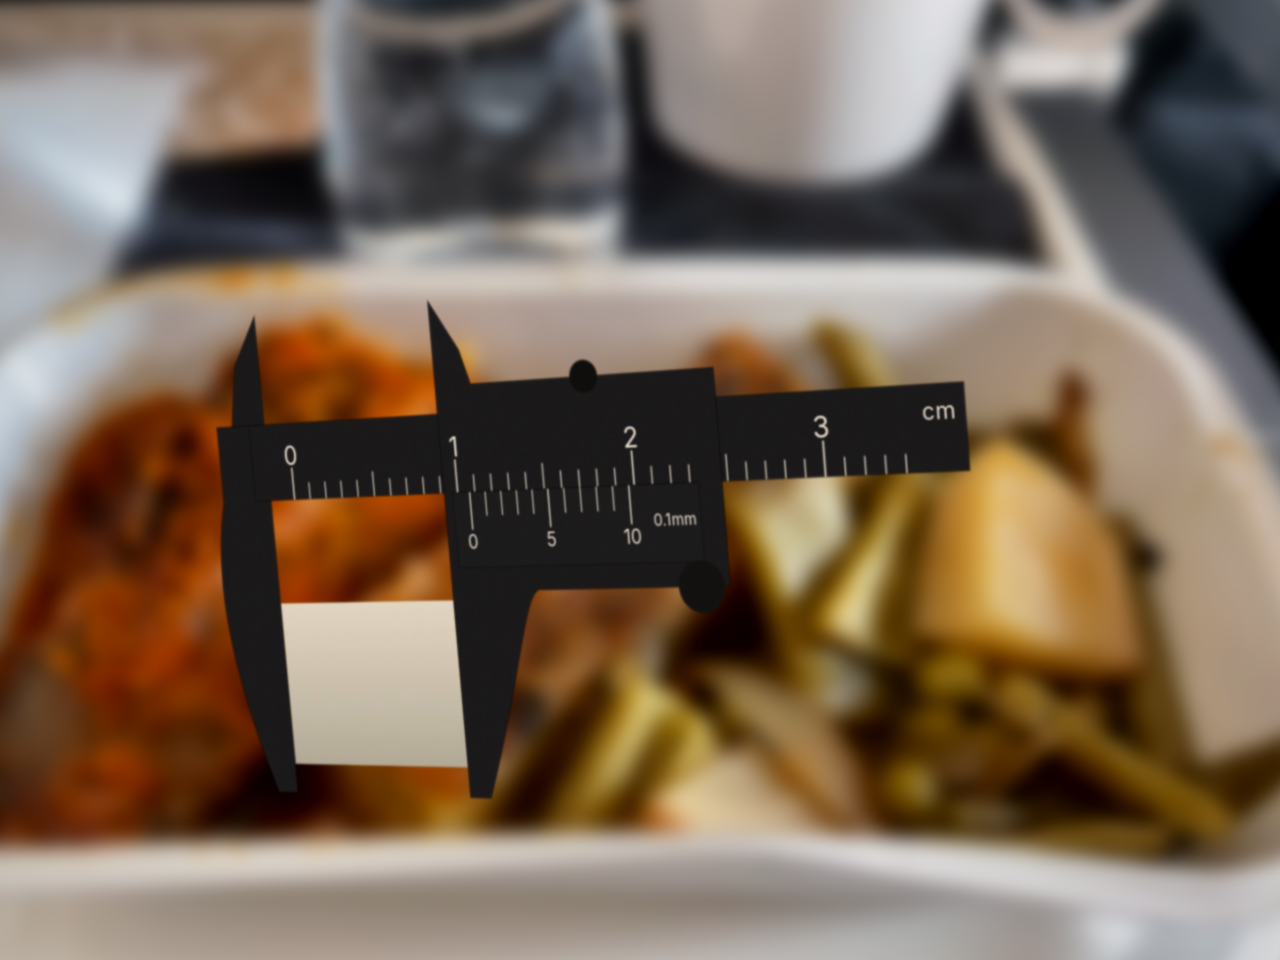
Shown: 10.7 mm
